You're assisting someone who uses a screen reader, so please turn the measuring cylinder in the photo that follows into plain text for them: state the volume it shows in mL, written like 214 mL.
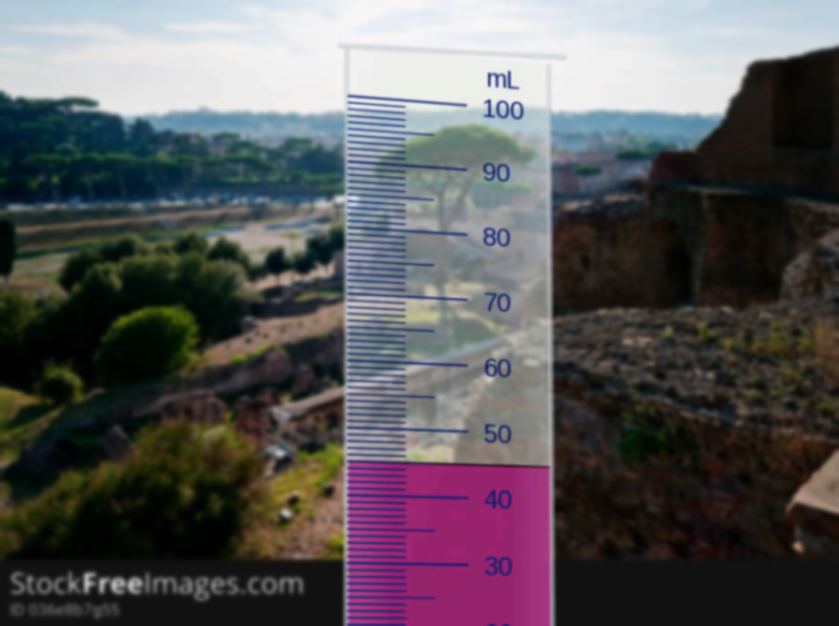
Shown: 45 mL
